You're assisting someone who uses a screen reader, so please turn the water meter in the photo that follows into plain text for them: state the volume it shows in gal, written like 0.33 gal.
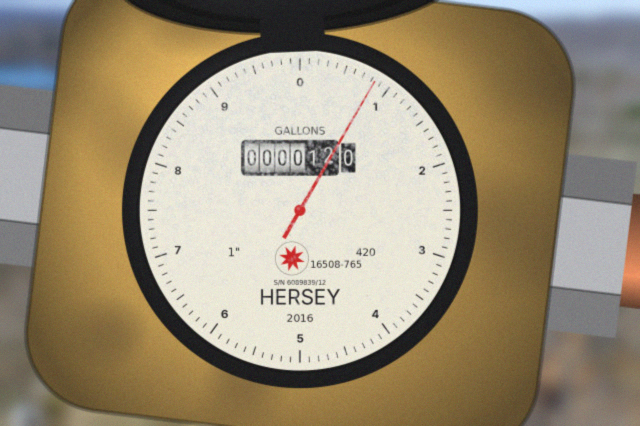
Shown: 120.8 gal
